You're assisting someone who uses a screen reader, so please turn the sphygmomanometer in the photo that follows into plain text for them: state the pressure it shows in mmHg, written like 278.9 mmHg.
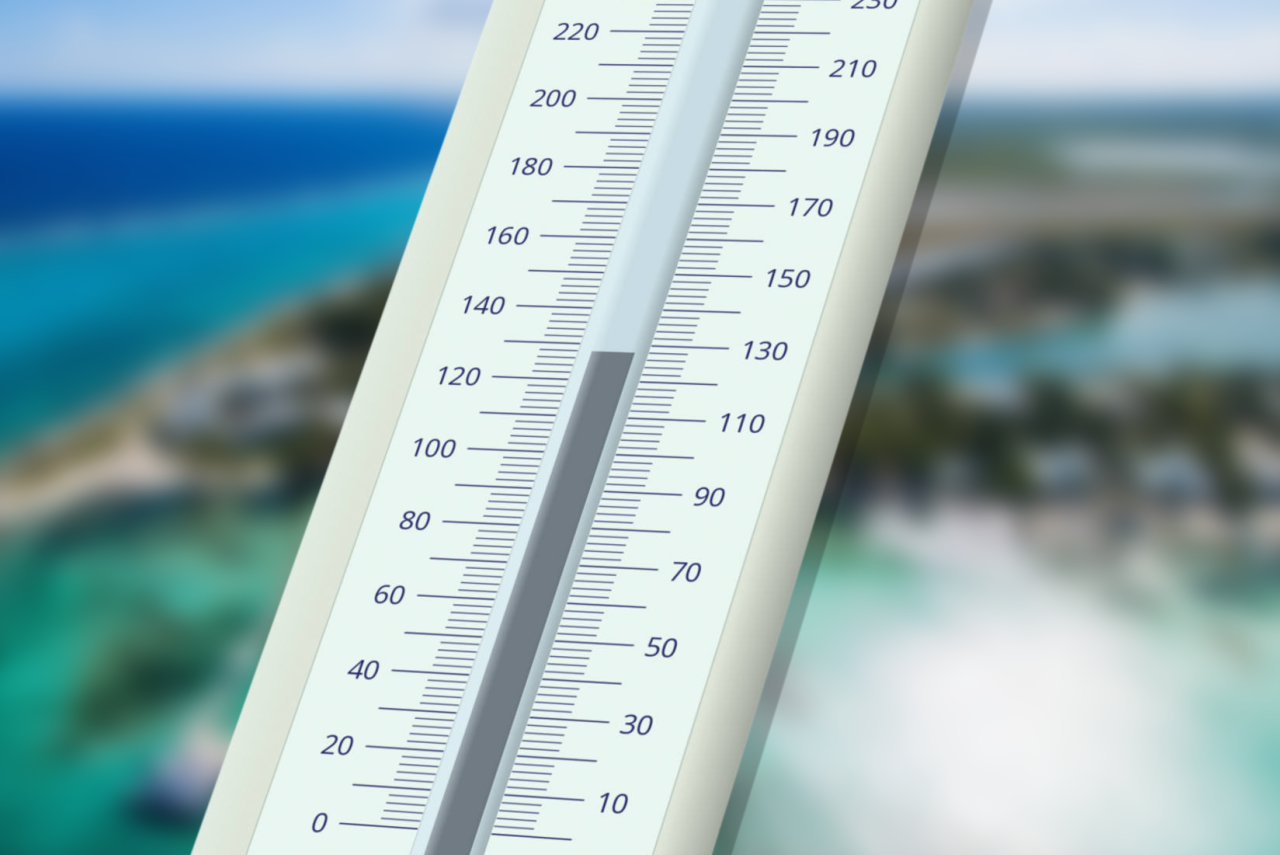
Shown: 128 mmHg
